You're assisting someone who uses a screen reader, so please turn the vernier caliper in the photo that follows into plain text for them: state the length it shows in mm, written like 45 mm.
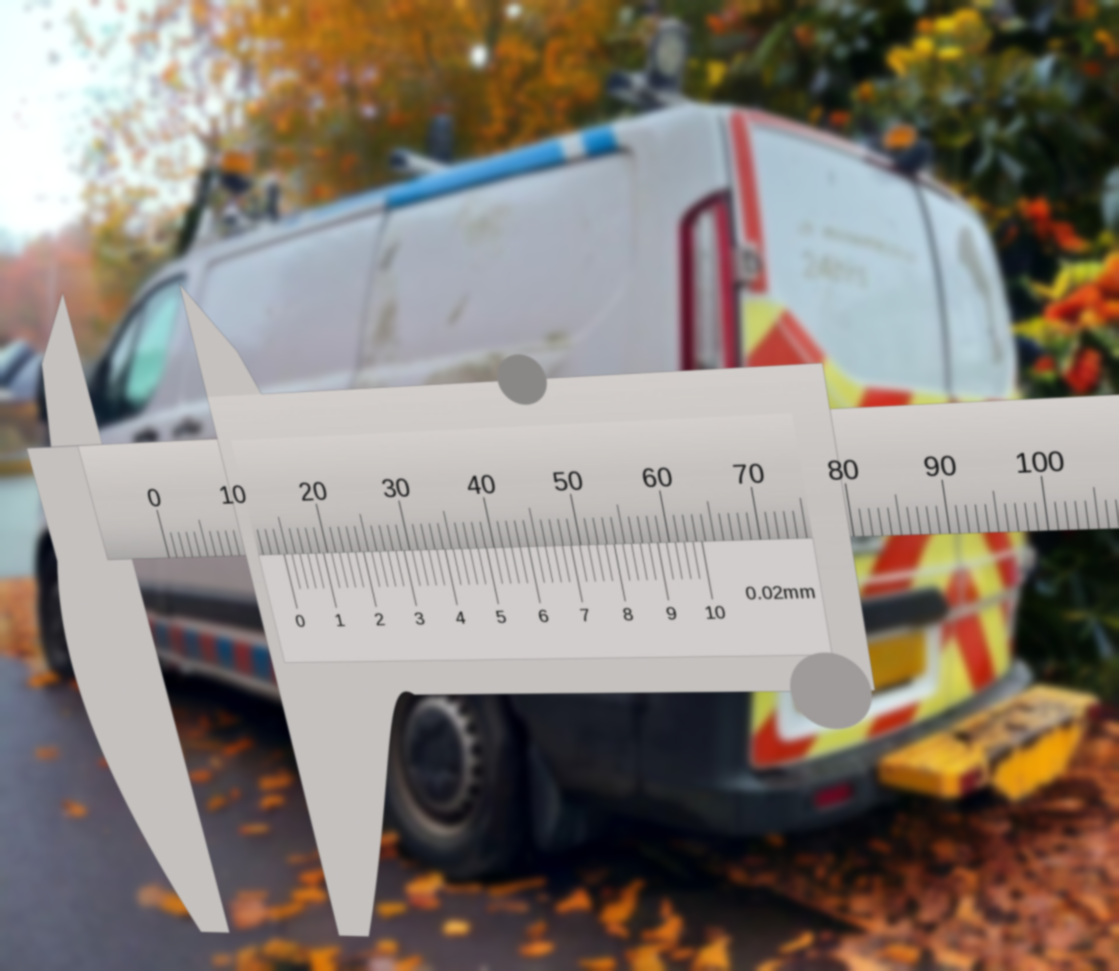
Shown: 14.6 mm
